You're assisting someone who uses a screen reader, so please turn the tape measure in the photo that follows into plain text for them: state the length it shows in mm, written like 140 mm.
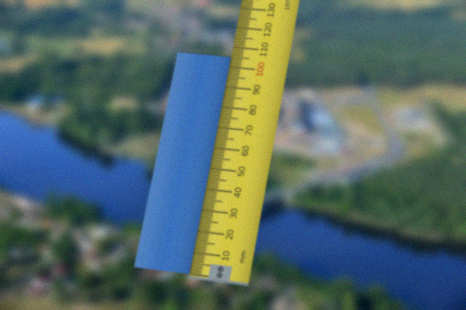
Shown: 105 mm
